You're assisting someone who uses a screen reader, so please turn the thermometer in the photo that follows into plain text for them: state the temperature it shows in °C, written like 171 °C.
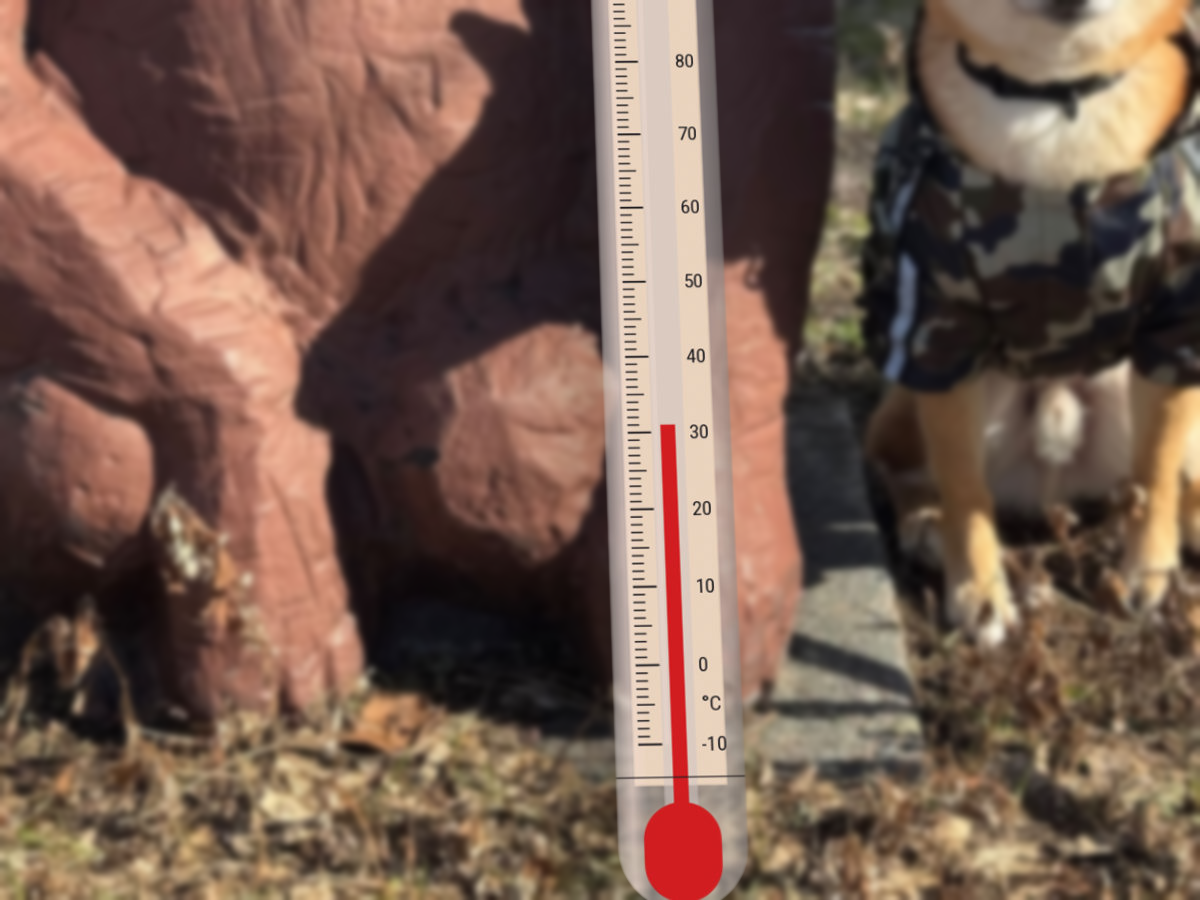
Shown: 31 °C
